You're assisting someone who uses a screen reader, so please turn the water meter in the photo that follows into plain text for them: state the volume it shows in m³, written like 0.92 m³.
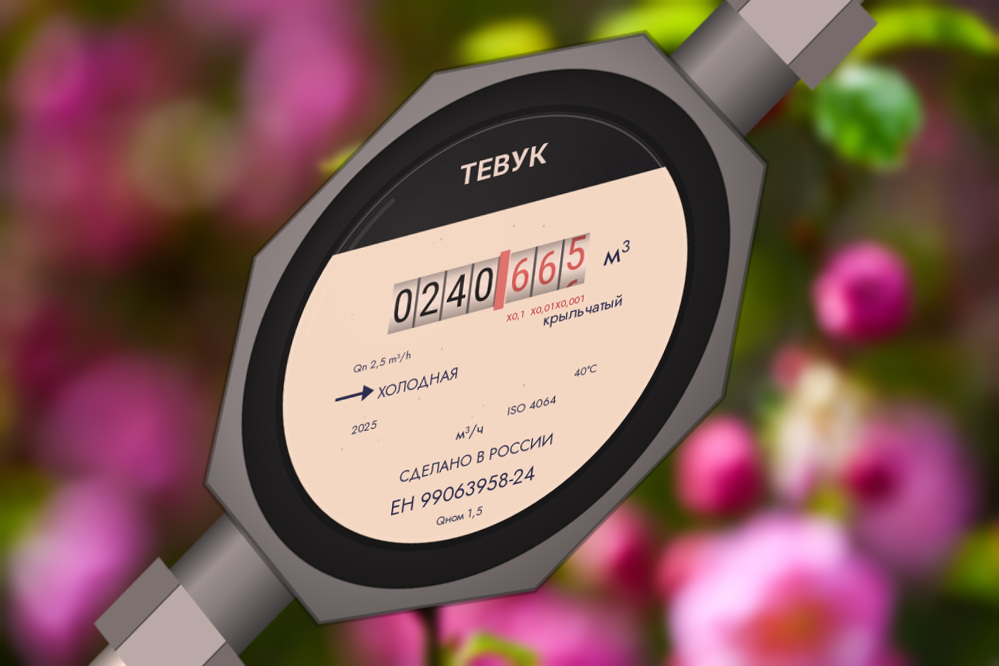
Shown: 240.665 m³
